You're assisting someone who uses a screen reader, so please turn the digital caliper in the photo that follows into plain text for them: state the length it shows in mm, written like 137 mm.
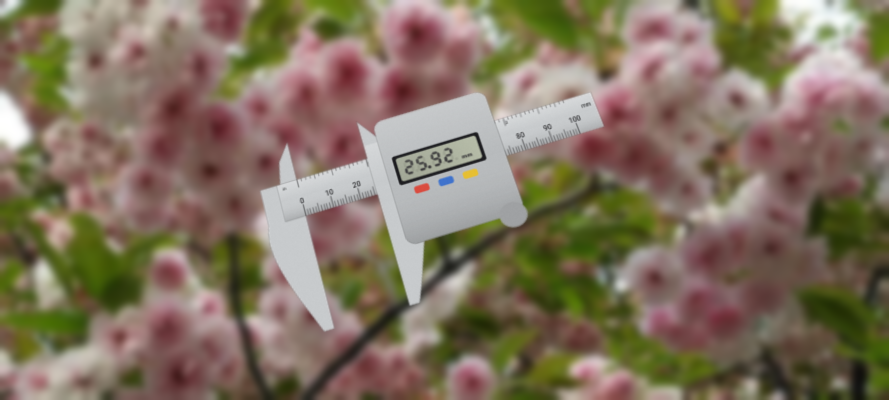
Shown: 25.92 mm
